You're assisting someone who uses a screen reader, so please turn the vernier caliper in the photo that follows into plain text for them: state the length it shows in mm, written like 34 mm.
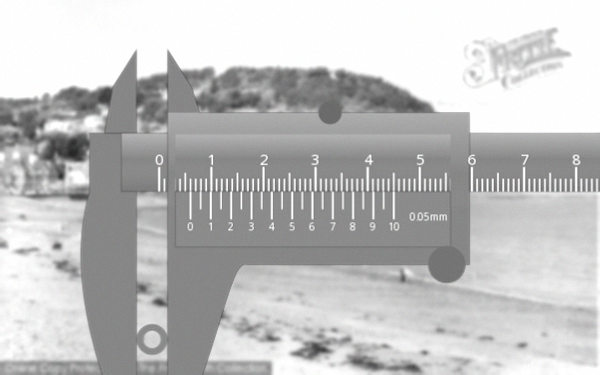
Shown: 6.0 mm
